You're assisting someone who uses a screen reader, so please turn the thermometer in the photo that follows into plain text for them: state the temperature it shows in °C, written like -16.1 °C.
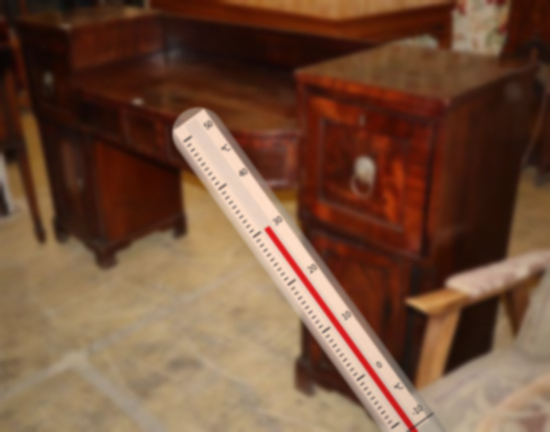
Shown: 30 °C
